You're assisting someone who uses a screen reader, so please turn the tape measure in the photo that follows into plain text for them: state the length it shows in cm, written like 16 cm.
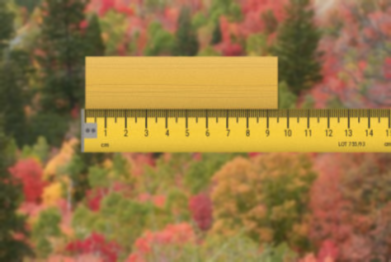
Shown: 9.5 cm
